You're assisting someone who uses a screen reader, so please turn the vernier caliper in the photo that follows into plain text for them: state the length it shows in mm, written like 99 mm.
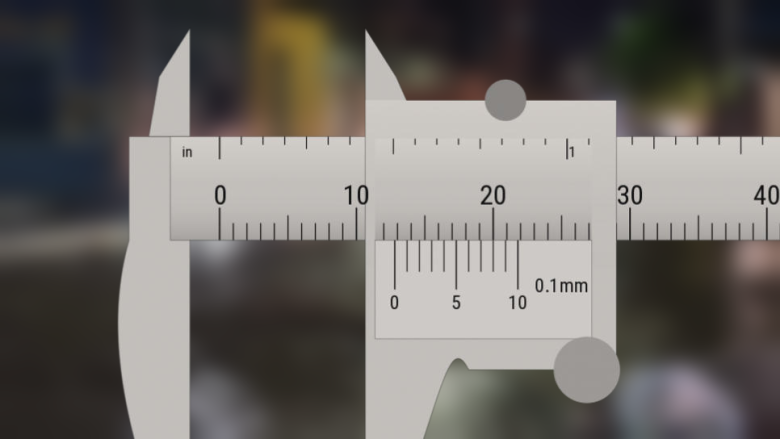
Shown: 12.8 mm
